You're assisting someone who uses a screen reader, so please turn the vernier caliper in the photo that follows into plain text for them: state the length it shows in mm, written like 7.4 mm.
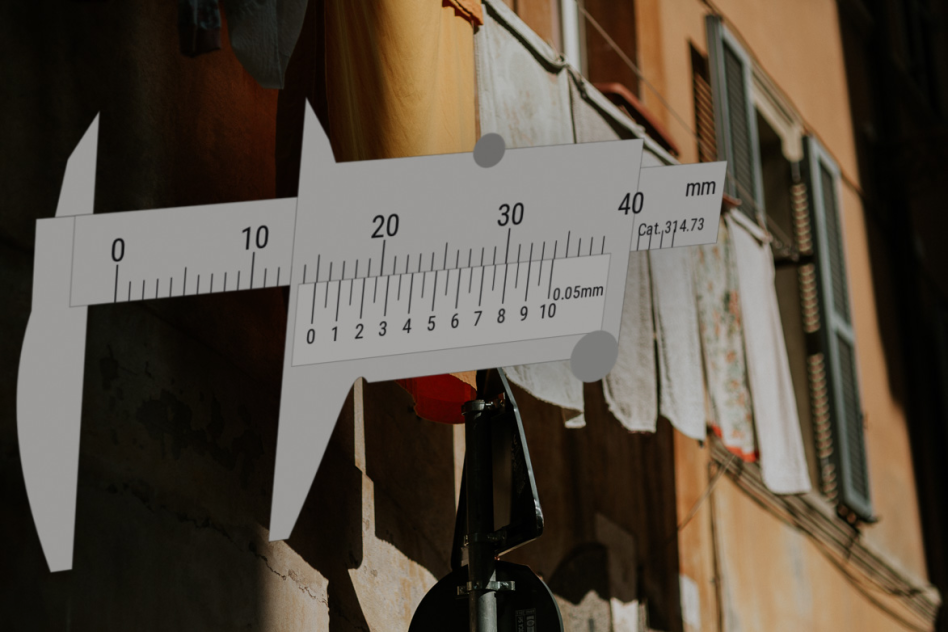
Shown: 14.9 mm
